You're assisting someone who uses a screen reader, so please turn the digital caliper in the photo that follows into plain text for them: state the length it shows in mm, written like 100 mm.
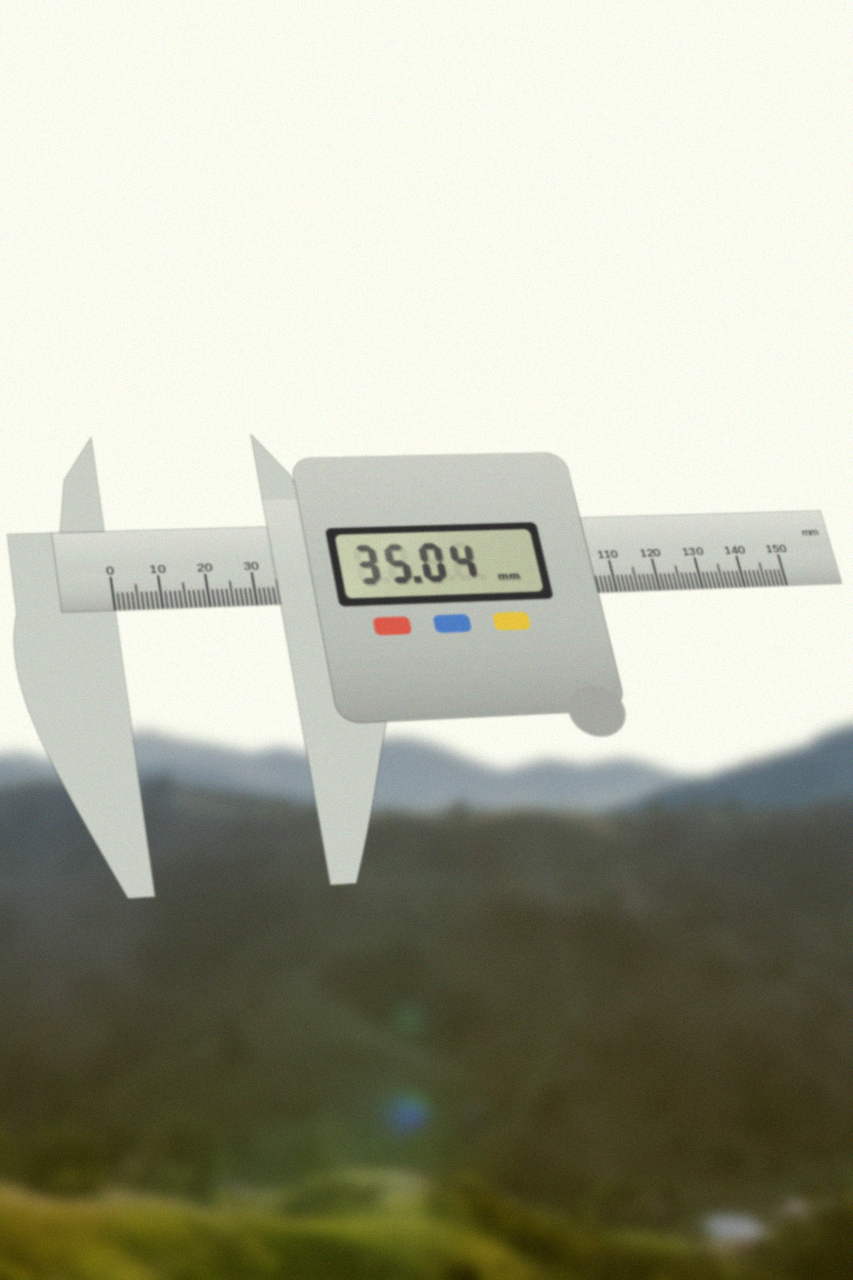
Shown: 35.04 mm
